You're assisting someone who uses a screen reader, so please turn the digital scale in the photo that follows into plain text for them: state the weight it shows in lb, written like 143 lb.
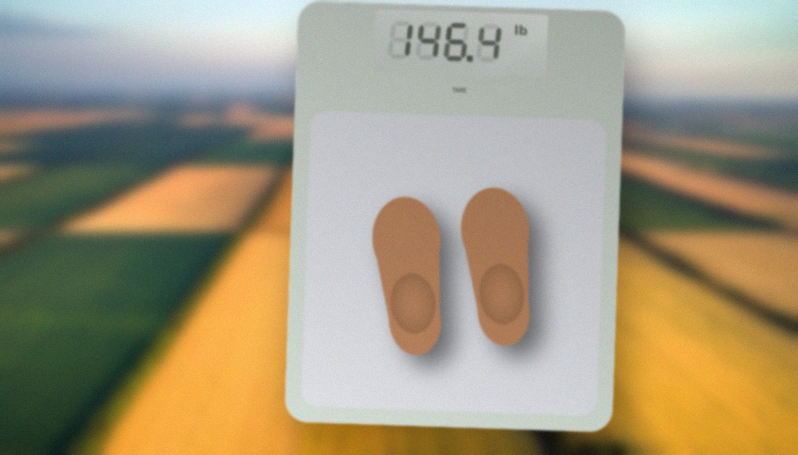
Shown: 146.4 lb
